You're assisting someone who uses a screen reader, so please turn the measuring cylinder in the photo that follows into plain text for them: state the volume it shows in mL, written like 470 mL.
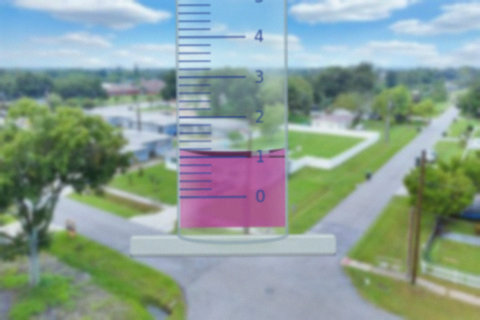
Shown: 1 mL
